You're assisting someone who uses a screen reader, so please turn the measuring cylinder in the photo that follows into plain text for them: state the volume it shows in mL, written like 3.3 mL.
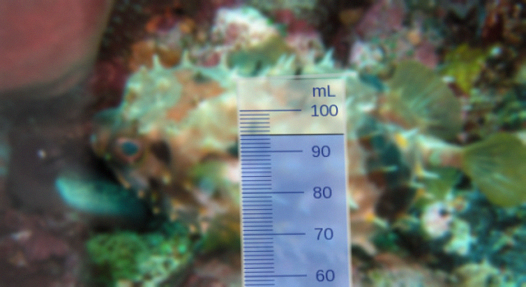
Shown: 94 mL
